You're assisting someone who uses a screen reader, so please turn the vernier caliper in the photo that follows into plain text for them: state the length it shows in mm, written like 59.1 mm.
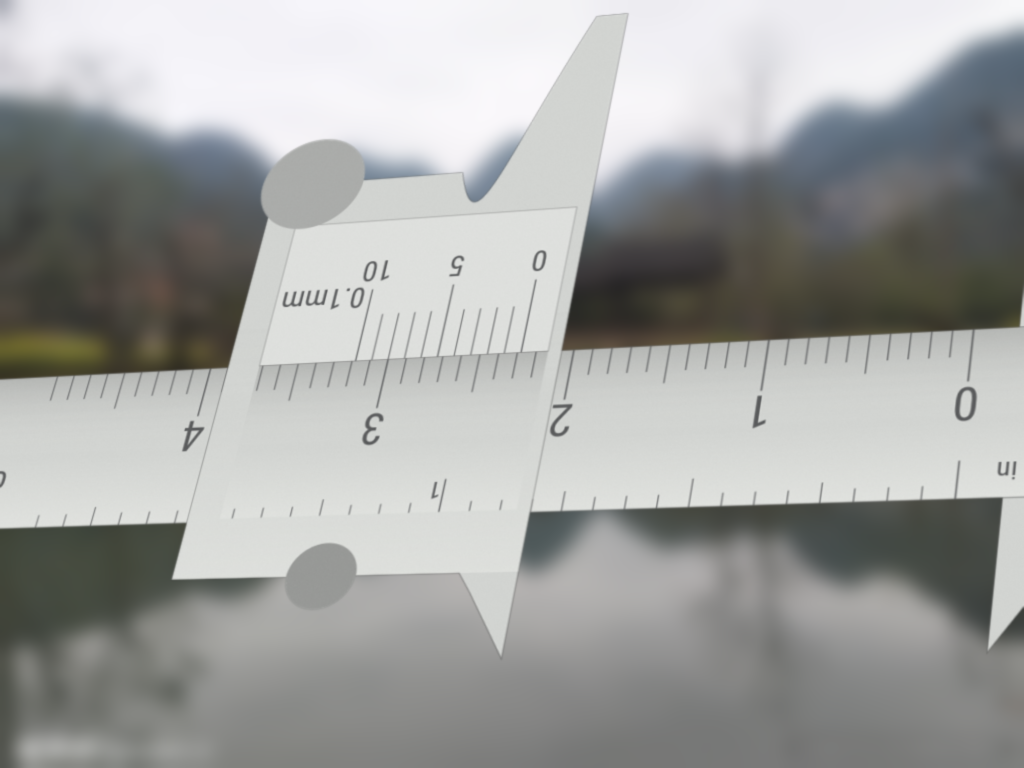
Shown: 22.8 mm
